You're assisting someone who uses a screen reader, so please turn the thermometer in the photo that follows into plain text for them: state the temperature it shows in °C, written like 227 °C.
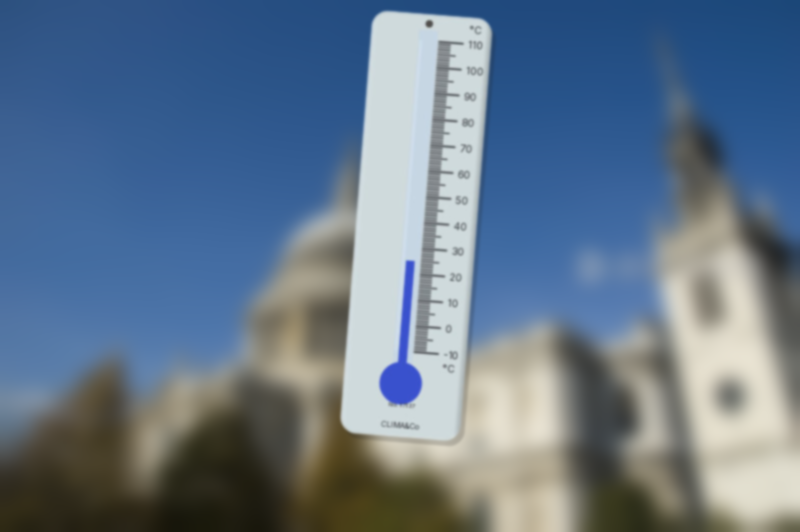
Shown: 25 °C
